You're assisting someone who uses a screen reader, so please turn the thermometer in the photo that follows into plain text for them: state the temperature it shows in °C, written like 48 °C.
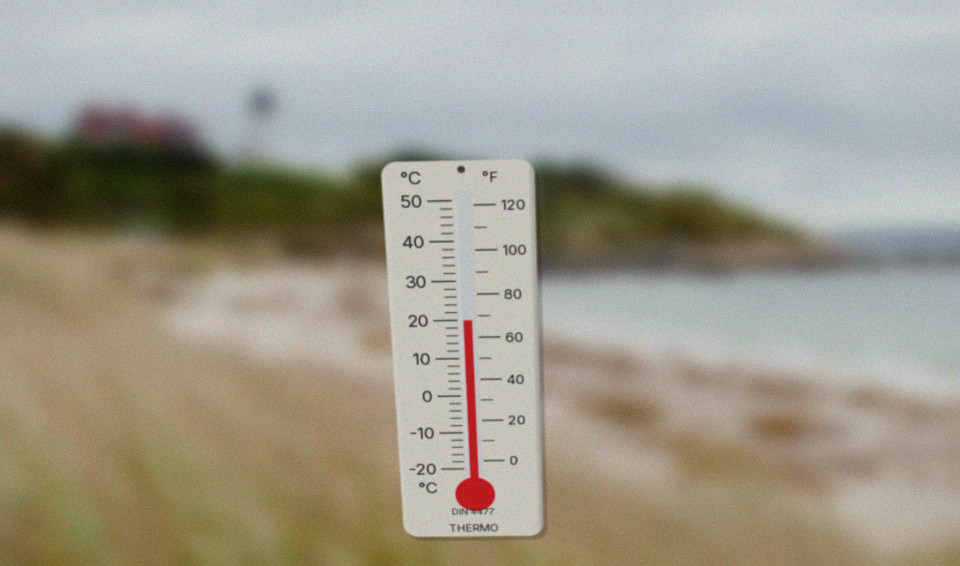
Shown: 20 °C
